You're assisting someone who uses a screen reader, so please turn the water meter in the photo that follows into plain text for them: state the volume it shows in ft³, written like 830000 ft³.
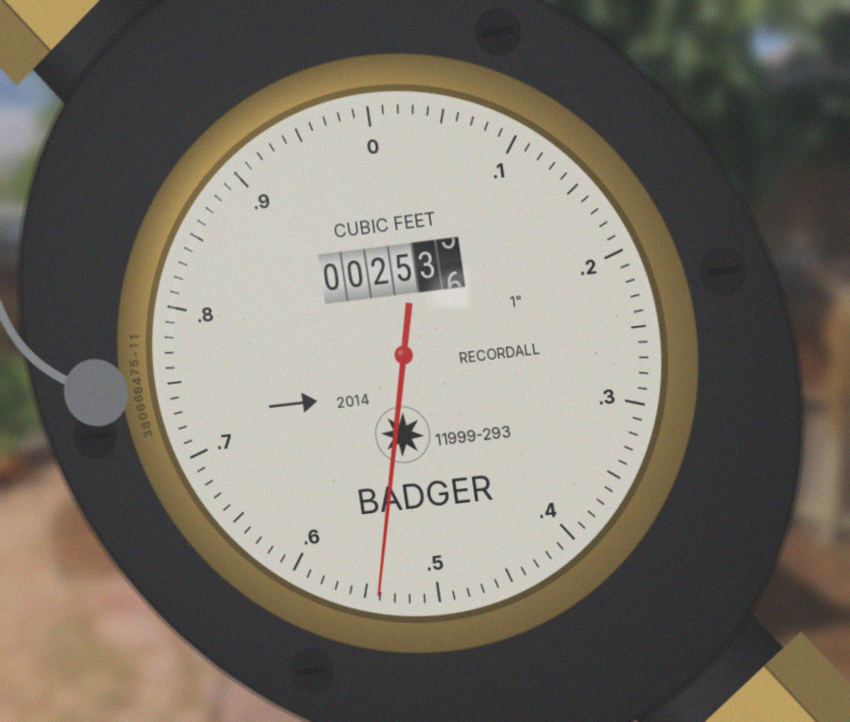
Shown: 2535.54 ft³
